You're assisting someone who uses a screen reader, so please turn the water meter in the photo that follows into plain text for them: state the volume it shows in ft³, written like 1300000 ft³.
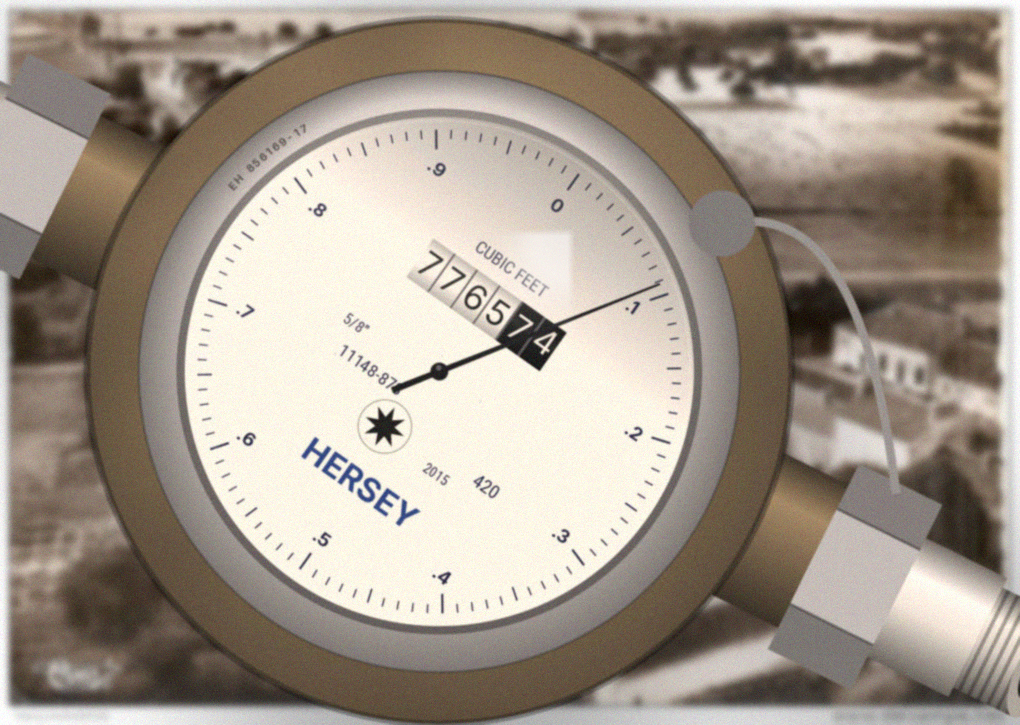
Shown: 776574.09 ft³
